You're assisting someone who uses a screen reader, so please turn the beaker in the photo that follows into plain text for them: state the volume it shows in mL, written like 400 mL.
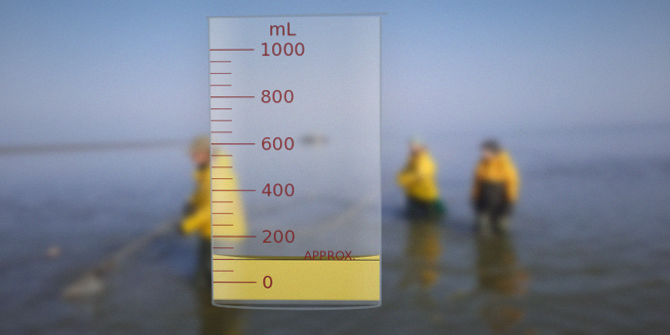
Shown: 100 mL
